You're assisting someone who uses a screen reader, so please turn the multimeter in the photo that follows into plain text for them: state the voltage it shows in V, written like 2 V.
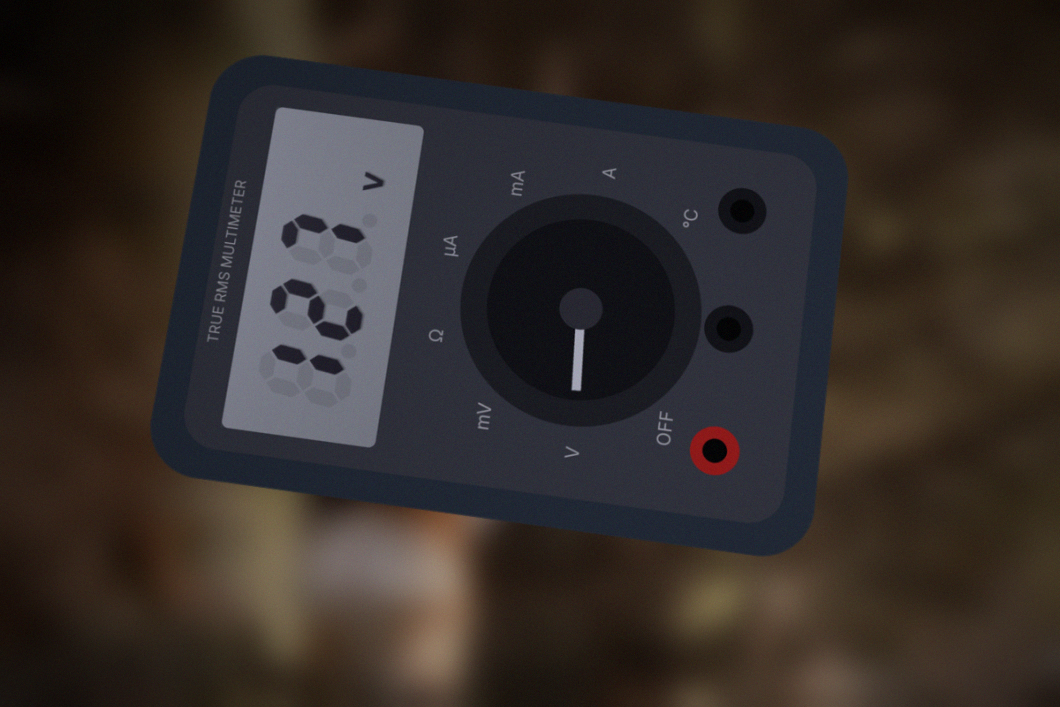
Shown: 127 V
